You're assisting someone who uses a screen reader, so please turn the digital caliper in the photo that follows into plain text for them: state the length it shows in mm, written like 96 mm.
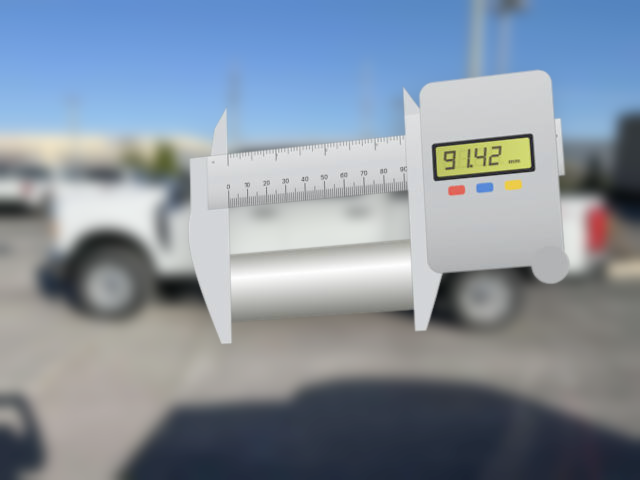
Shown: 91.42 mm
